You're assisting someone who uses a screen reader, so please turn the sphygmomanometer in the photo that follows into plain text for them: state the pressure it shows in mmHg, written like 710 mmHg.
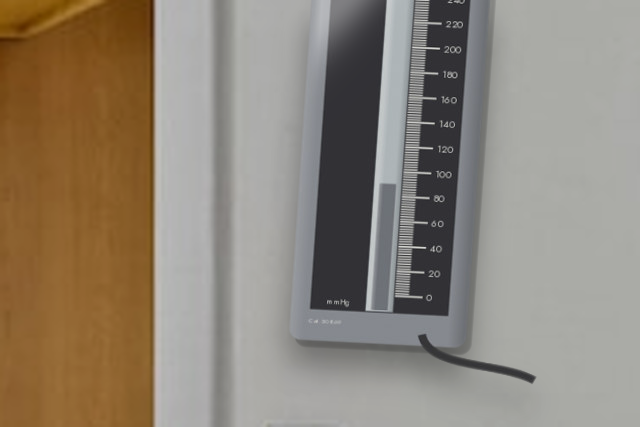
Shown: 90 mmHg
